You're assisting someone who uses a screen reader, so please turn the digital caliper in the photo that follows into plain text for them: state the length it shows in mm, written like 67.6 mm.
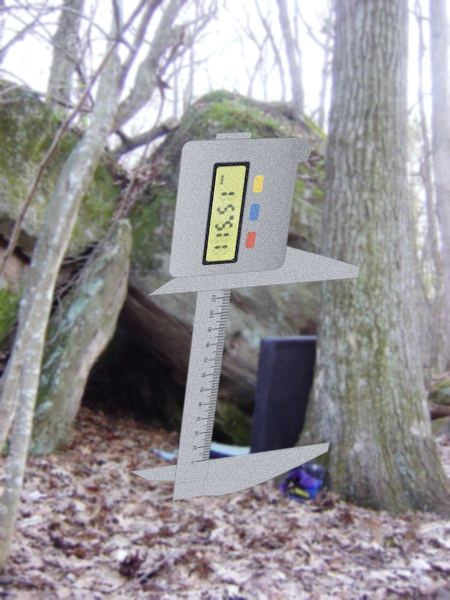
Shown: 115.51 mm
